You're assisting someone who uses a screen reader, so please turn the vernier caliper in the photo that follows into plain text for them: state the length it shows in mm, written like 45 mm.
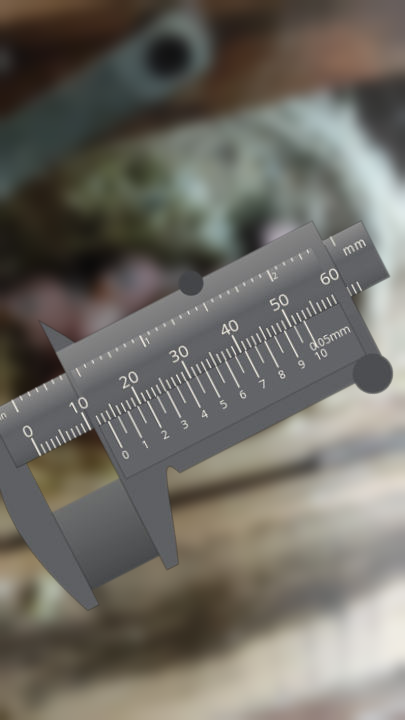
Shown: 13.5 mm
